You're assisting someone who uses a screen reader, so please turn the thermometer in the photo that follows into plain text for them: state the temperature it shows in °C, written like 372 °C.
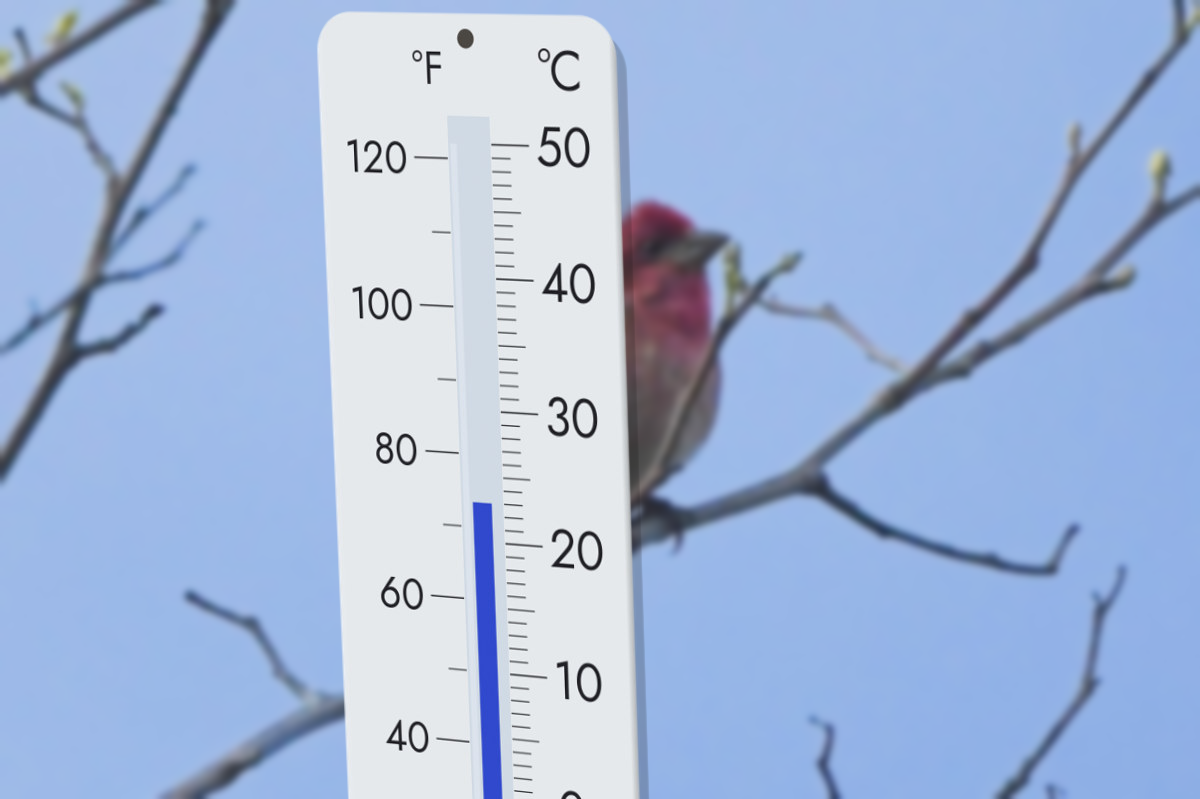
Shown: 23 °C
